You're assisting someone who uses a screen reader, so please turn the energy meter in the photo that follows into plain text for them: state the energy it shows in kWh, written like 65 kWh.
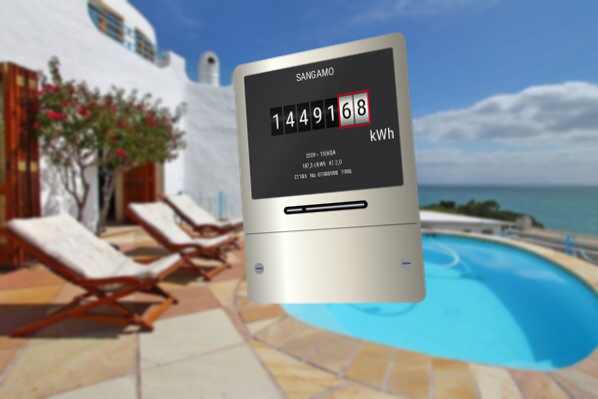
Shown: 14491.68 kWh
